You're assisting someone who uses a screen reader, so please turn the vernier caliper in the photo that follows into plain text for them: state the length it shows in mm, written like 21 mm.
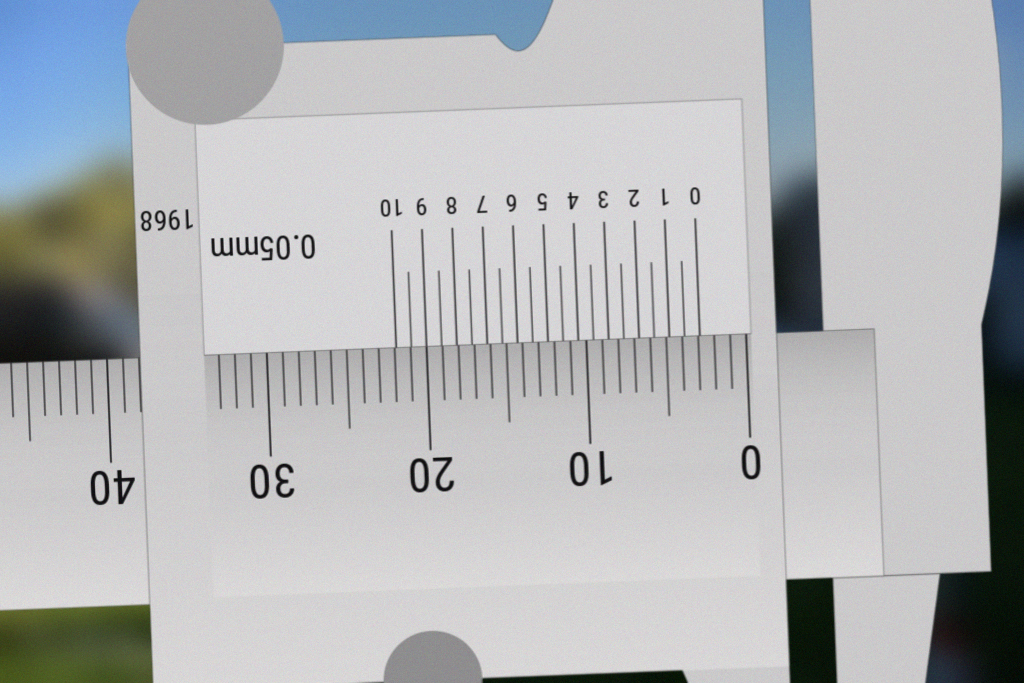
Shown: 2.9 mm
